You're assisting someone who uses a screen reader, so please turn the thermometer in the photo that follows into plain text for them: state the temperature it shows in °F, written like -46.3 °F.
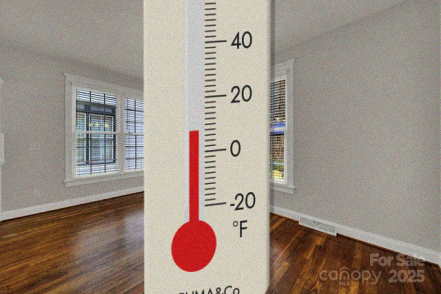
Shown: 8 °F
